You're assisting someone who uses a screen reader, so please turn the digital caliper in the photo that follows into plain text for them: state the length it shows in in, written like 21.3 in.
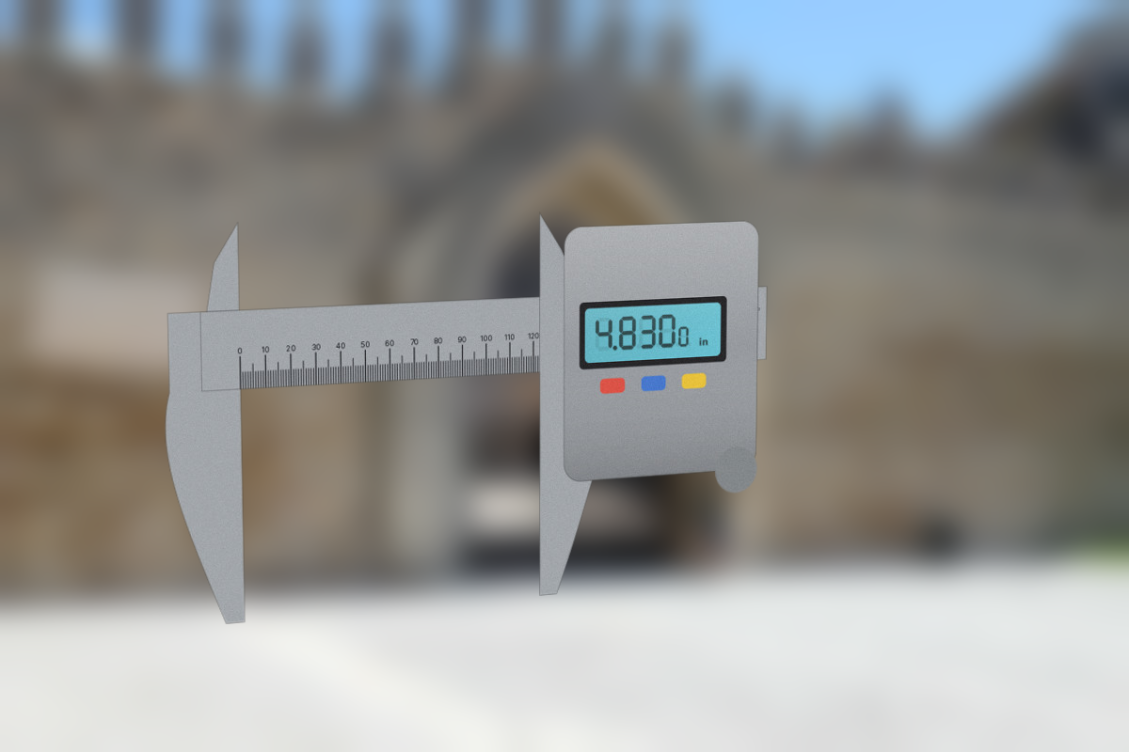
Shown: 4.8300 in
